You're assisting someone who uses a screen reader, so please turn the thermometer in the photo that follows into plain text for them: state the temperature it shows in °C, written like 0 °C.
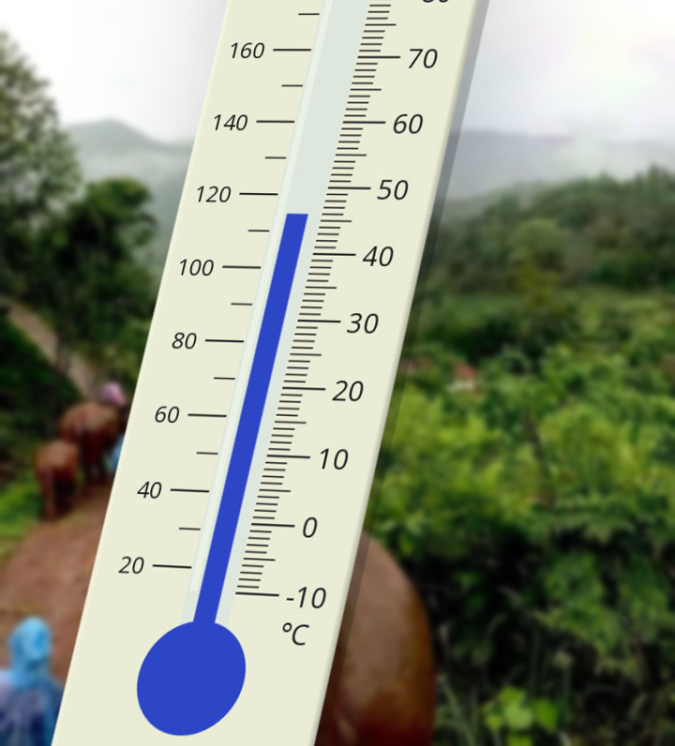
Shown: 46 °C
